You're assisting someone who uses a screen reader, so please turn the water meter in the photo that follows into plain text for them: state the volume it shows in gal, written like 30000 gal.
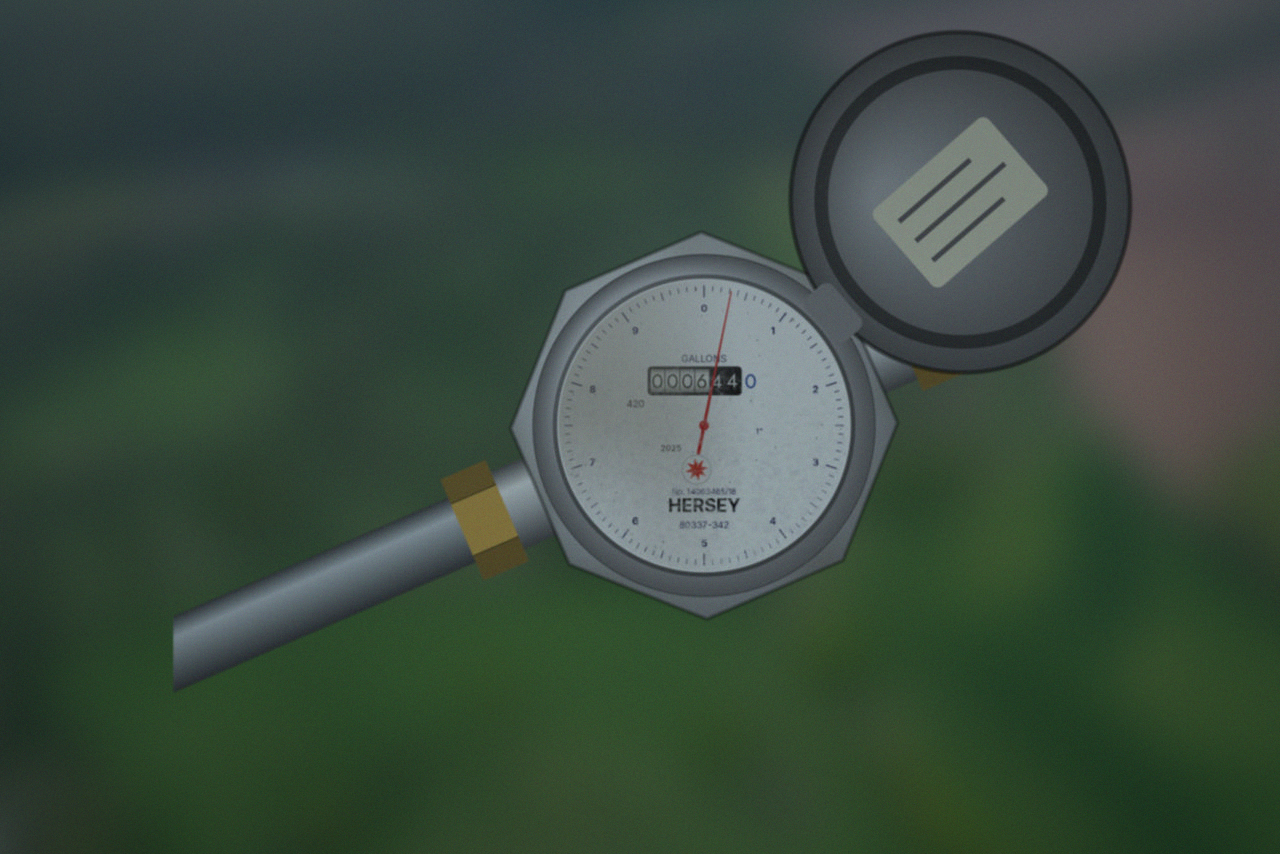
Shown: 6440.3 gal
